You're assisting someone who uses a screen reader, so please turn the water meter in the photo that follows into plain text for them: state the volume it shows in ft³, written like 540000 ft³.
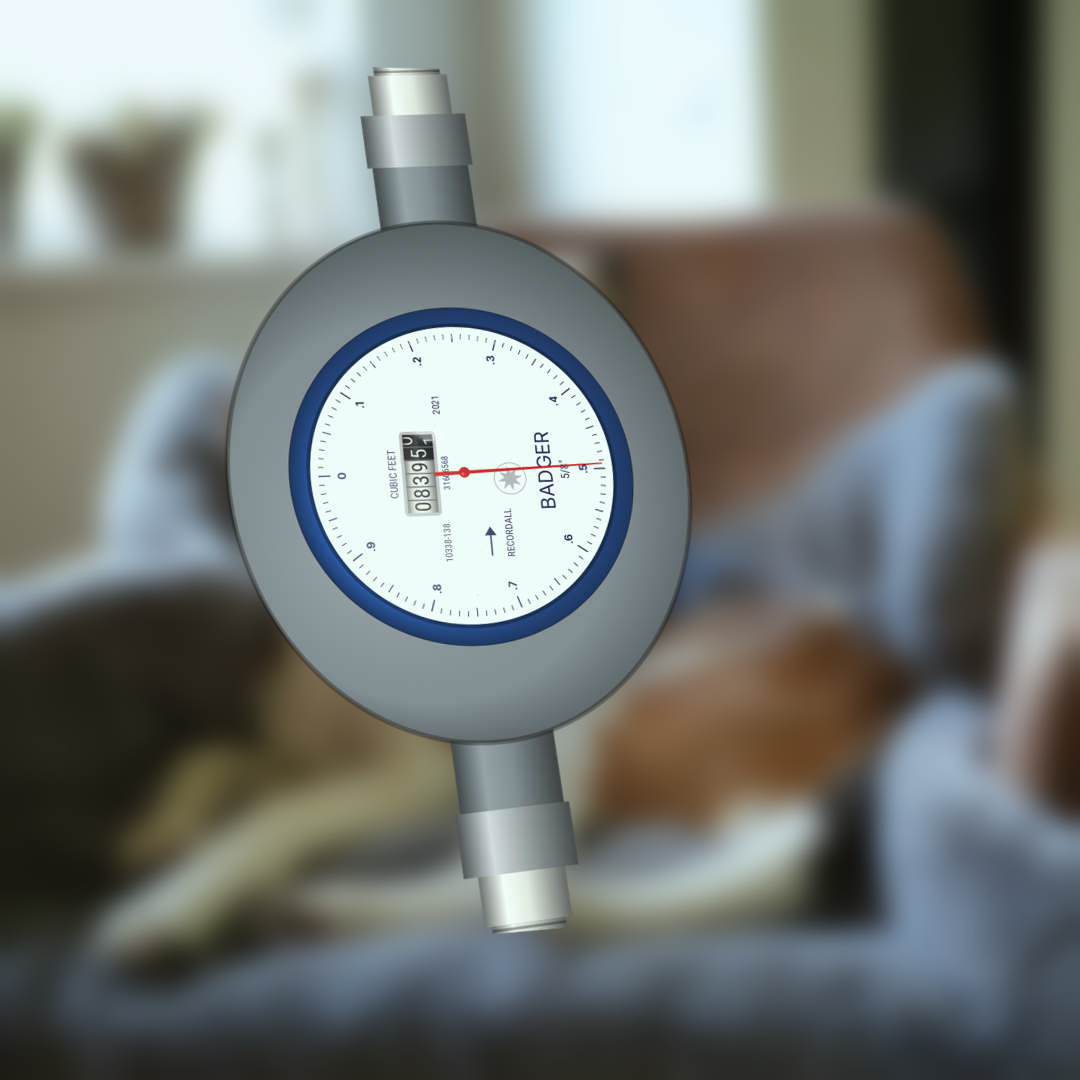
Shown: 83950.49 ft³
